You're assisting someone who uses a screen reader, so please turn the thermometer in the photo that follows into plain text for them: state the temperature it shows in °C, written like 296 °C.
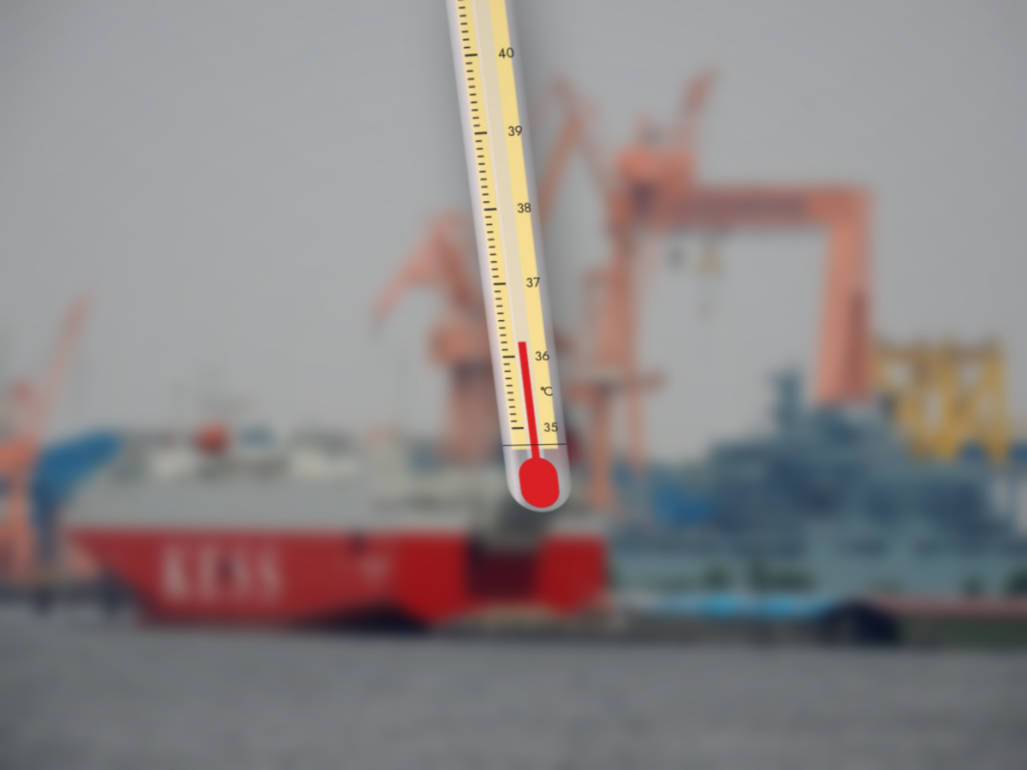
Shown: 36.2 °C
